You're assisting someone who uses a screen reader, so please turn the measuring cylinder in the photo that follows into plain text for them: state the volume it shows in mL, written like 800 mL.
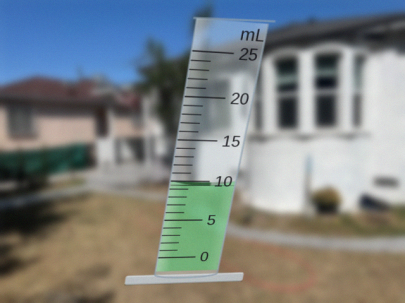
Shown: 9.5 mL
